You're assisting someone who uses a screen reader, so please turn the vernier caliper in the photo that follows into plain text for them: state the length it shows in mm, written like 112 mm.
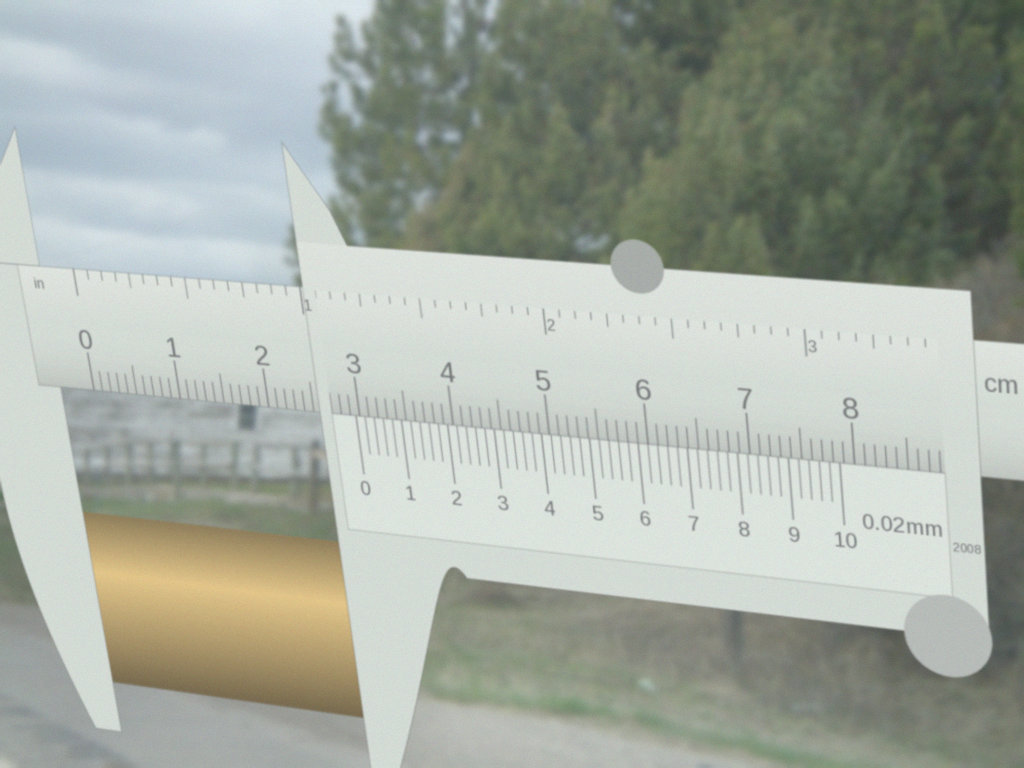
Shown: 29.6 mm
